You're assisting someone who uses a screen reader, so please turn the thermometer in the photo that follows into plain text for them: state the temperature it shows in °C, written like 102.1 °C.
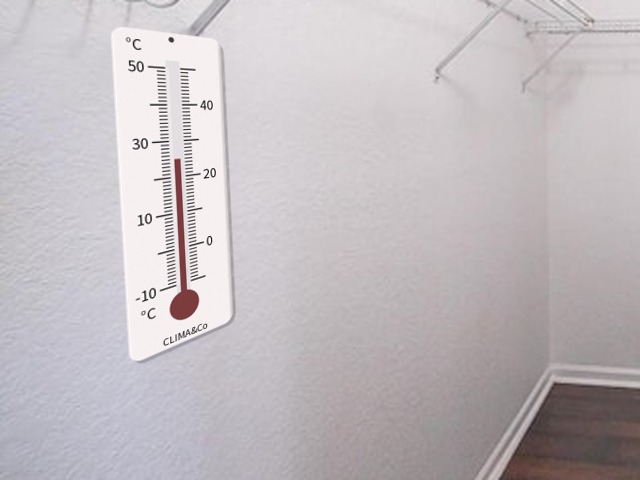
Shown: 25 °C
